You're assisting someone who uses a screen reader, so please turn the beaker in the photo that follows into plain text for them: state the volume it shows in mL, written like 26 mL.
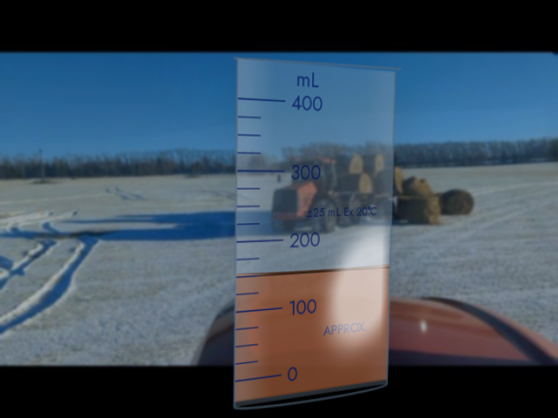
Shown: 150 mL
